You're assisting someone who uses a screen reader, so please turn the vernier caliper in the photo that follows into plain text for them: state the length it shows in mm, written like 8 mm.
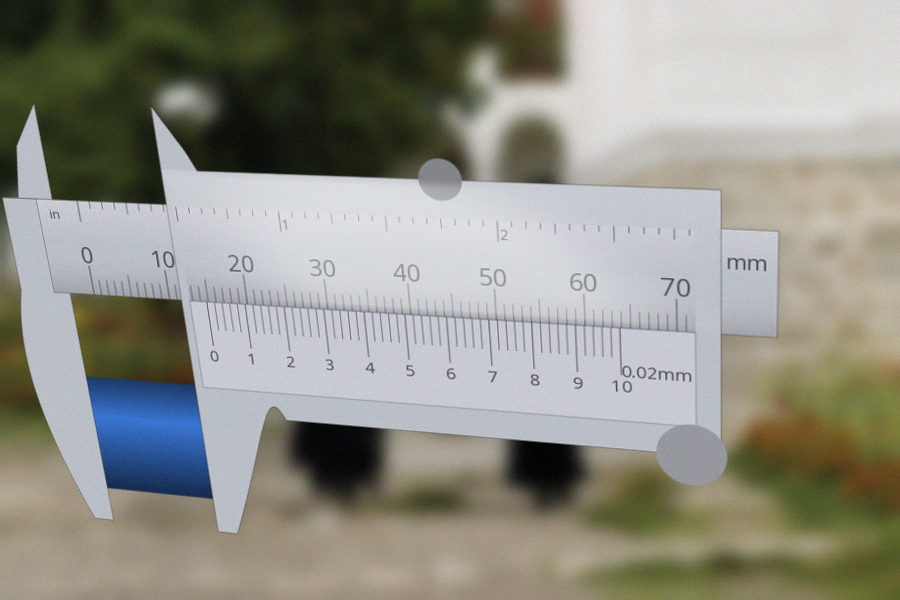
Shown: 14.8 mm
